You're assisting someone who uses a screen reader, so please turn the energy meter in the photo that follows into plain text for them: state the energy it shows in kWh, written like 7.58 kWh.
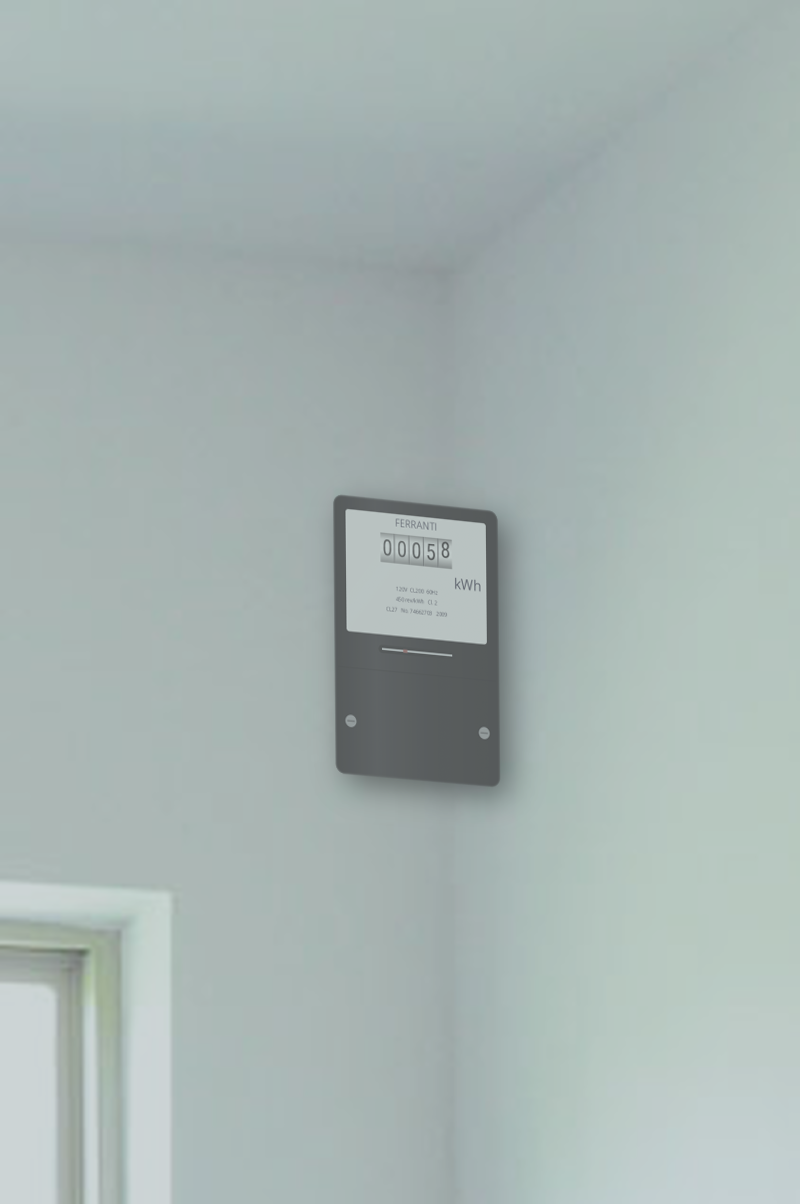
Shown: 58 kWh
